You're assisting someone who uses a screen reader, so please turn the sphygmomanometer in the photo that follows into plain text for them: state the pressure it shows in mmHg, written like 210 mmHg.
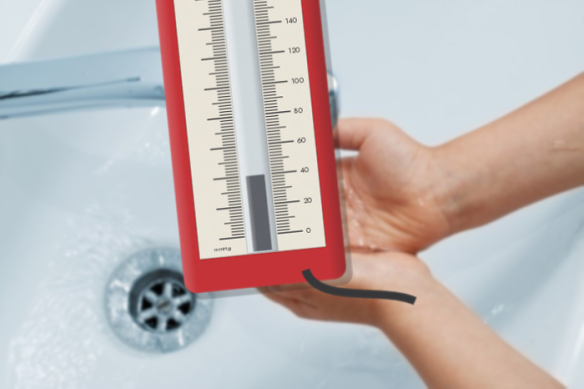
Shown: 40 mmHg
